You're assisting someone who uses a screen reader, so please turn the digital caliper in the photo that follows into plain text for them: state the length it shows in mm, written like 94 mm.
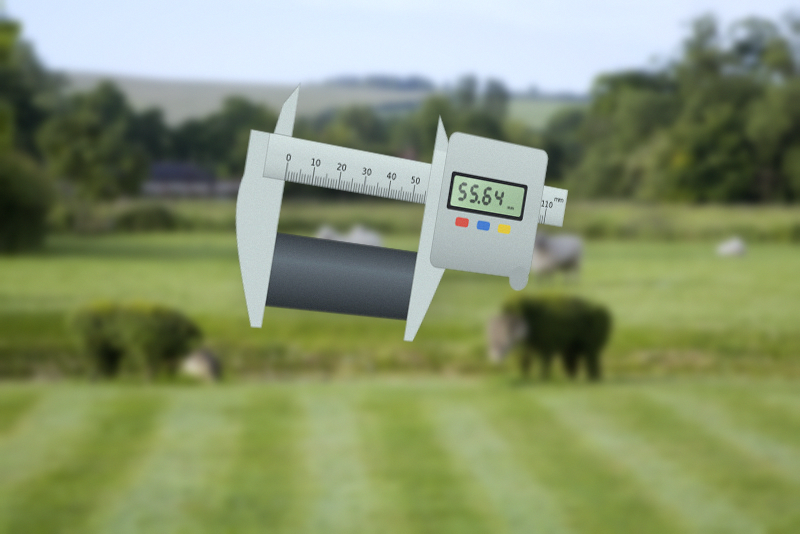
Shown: 55.64 mm
